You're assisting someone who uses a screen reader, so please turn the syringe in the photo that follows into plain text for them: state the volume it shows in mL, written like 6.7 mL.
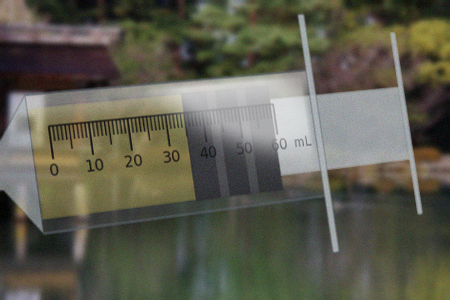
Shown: 35 mL
